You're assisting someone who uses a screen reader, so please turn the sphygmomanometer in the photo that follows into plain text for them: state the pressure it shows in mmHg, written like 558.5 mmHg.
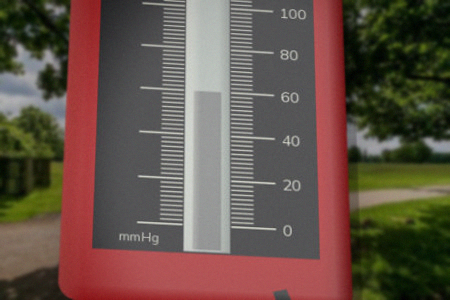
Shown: 60 mmHg
